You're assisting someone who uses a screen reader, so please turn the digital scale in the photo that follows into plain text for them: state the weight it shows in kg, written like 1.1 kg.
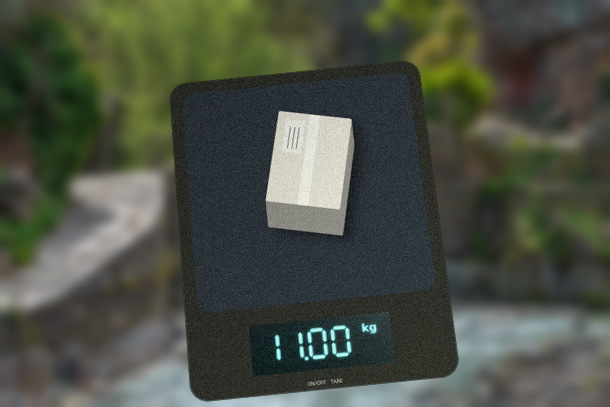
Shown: 11.00 kg
